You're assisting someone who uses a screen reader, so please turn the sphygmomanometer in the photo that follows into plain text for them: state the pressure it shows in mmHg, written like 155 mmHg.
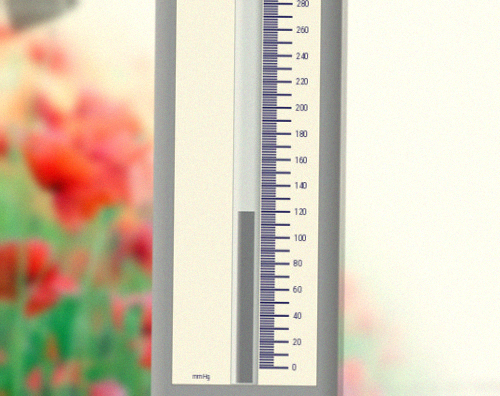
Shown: 120 mmHg
